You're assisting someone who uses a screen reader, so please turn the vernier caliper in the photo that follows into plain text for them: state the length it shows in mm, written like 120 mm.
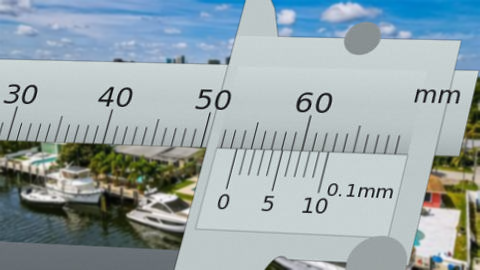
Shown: 53.6 mm
